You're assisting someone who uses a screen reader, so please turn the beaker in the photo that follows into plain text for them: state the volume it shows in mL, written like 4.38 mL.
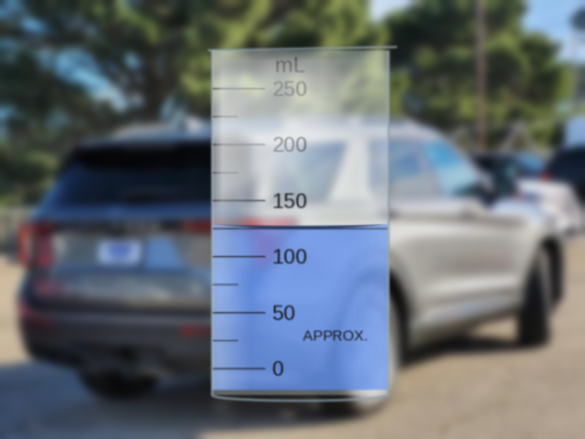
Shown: 125 mL
